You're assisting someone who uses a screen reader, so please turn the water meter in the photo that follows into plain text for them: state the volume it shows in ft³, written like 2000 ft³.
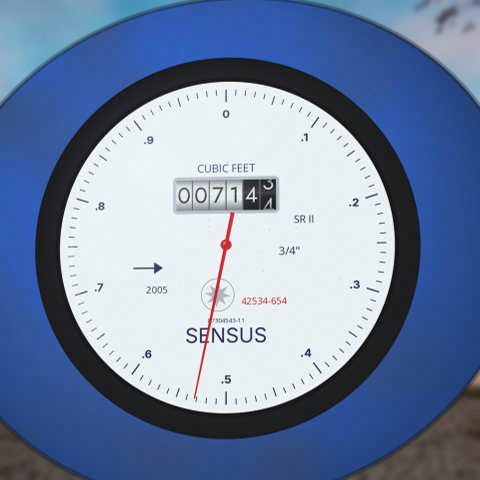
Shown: 7143.53 ft³
